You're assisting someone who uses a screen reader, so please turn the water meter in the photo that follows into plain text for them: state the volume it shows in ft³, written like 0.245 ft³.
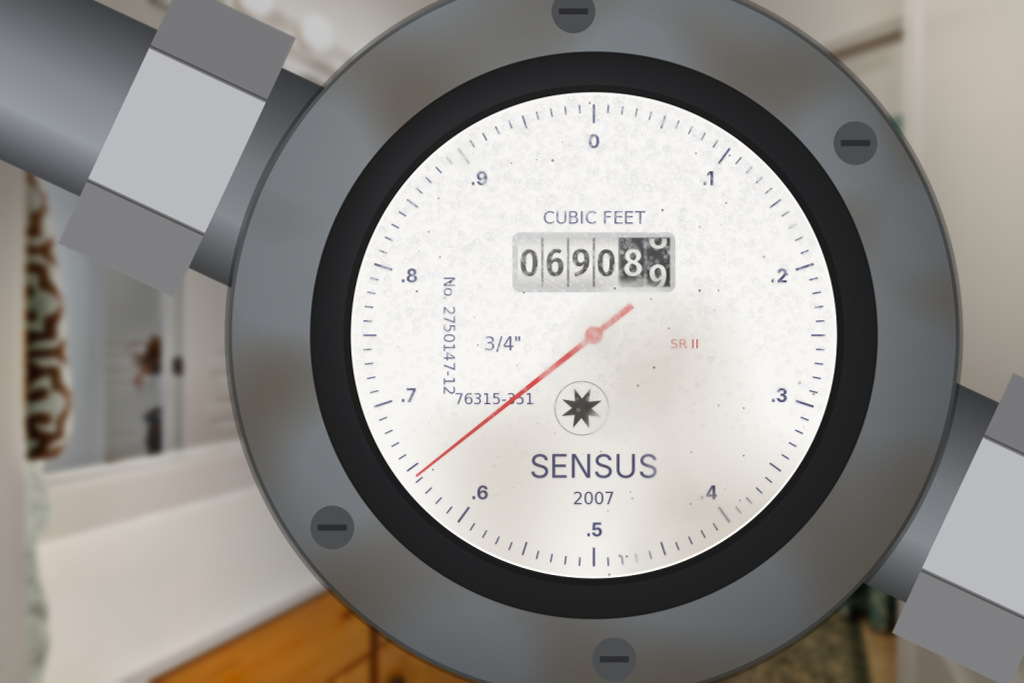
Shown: 69088.64 ft³
